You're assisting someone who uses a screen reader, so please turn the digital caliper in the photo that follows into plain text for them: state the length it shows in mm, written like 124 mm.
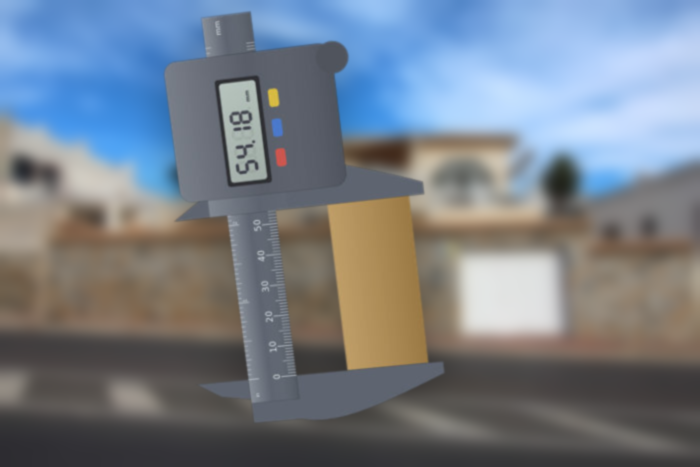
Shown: 54.18 mm
